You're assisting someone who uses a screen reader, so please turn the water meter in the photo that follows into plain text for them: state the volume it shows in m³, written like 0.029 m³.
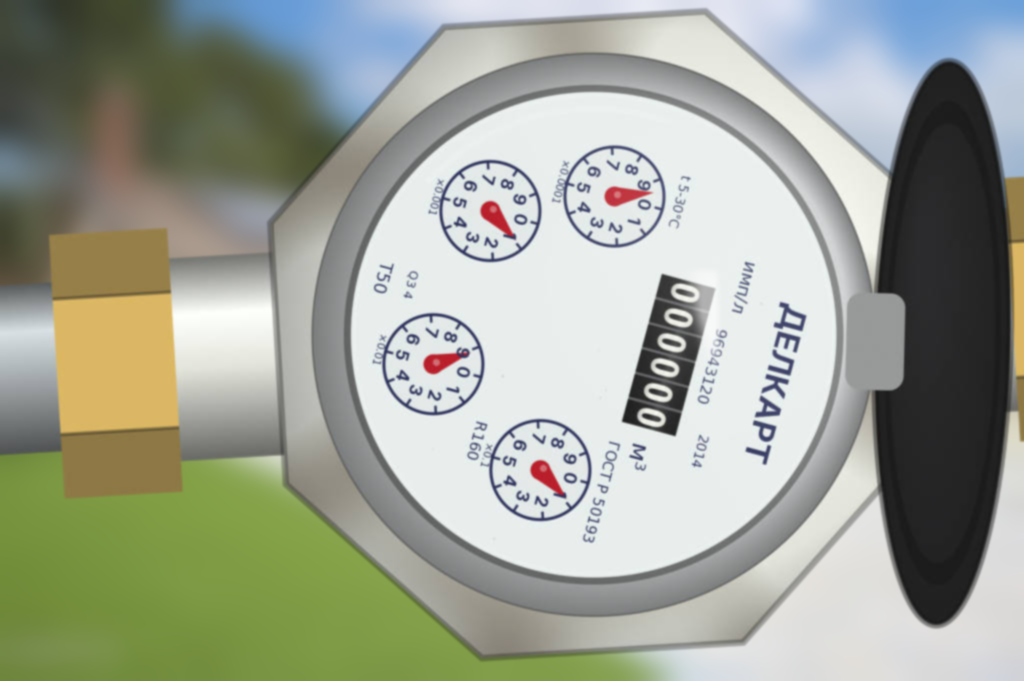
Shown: 0.0909 m³
